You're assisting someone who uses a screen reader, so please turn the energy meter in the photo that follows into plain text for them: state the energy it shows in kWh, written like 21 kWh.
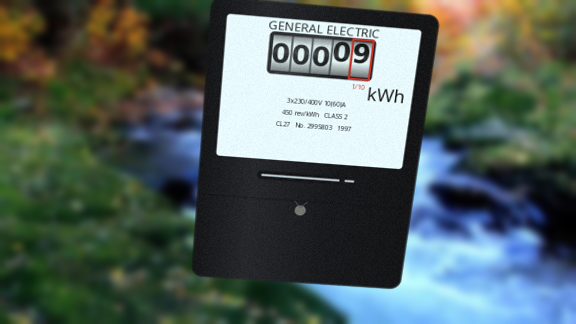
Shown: 0.9 kWh
